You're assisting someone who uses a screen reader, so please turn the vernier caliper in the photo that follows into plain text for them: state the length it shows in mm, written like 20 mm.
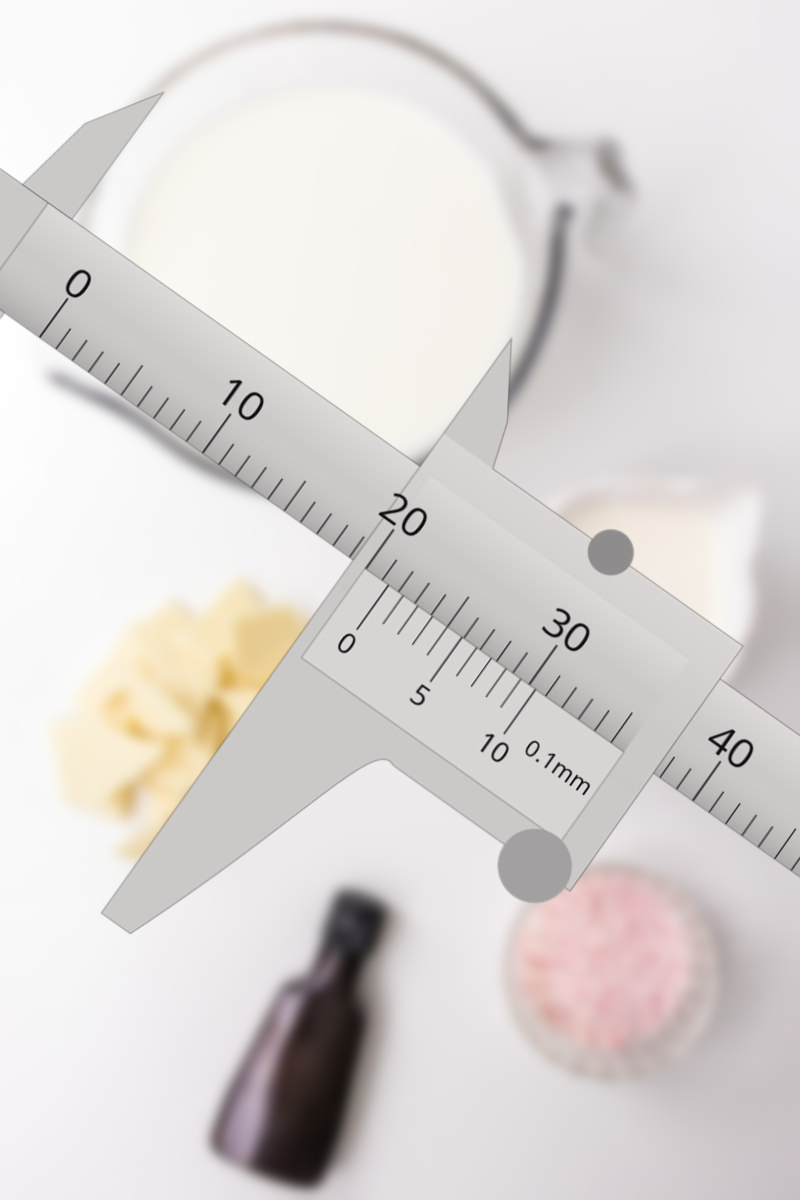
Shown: 21.4 mm
